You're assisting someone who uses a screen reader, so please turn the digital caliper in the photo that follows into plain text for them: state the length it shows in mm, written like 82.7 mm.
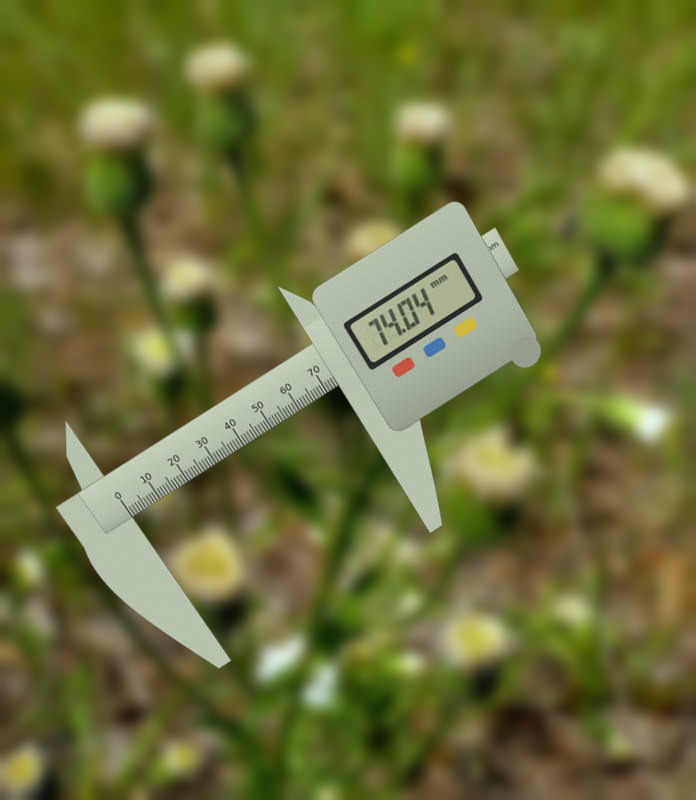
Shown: 74.04 mm
